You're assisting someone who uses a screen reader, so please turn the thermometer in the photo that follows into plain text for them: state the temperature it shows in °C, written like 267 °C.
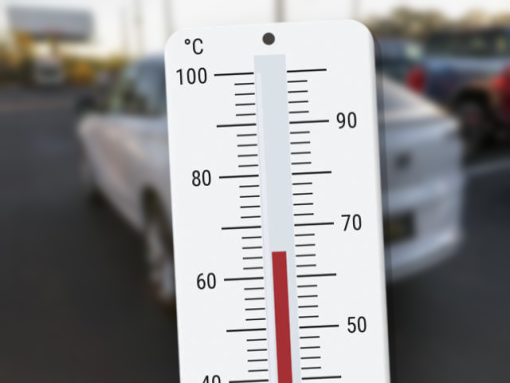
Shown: 65 °C
